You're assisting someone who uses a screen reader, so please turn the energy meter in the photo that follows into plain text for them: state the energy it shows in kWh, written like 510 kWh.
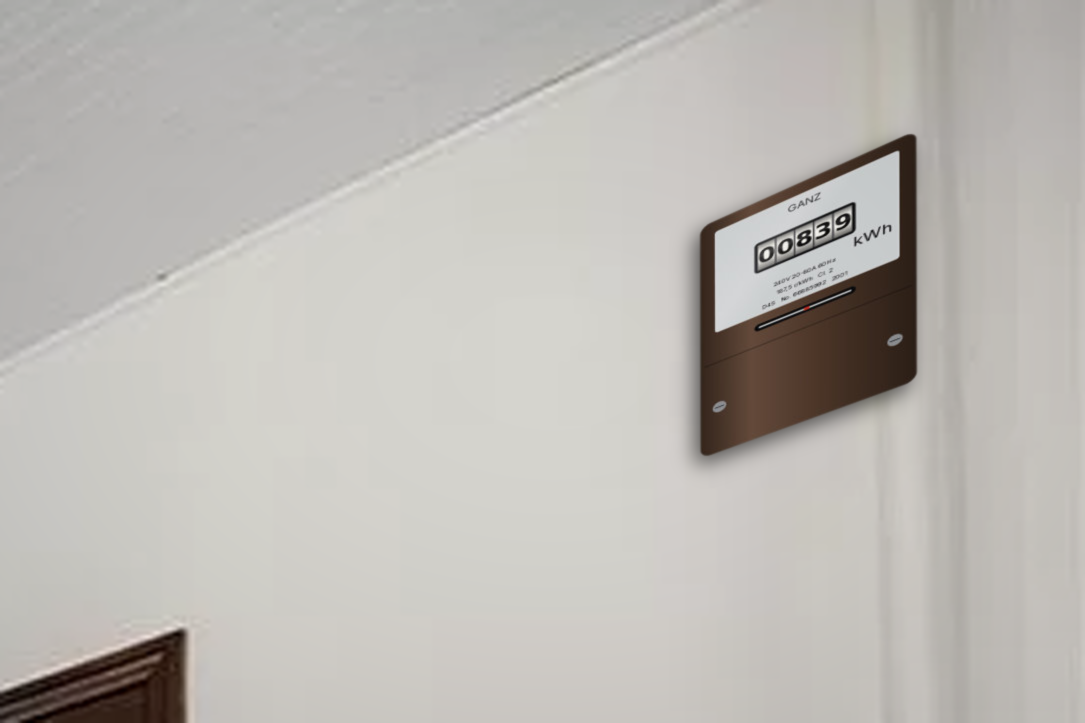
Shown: 839 kWh
